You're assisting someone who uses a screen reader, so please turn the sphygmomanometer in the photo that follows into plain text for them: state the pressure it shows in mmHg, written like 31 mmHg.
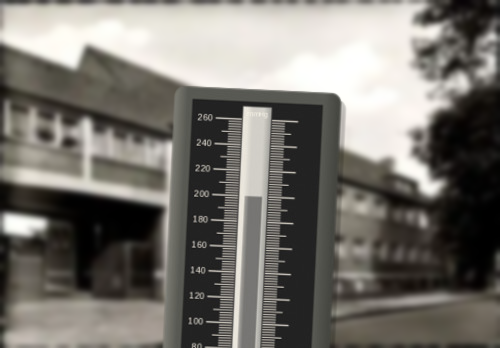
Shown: 200 mmHg
